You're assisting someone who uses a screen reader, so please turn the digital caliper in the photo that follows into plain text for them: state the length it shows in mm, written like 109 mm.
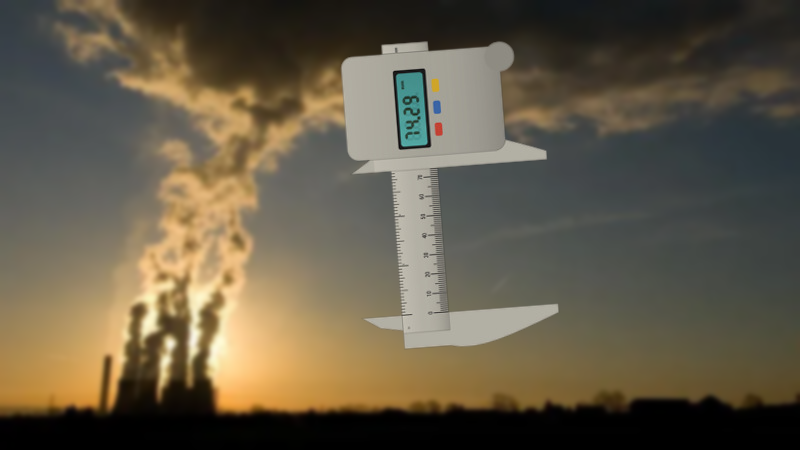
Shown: 74.29 mm
